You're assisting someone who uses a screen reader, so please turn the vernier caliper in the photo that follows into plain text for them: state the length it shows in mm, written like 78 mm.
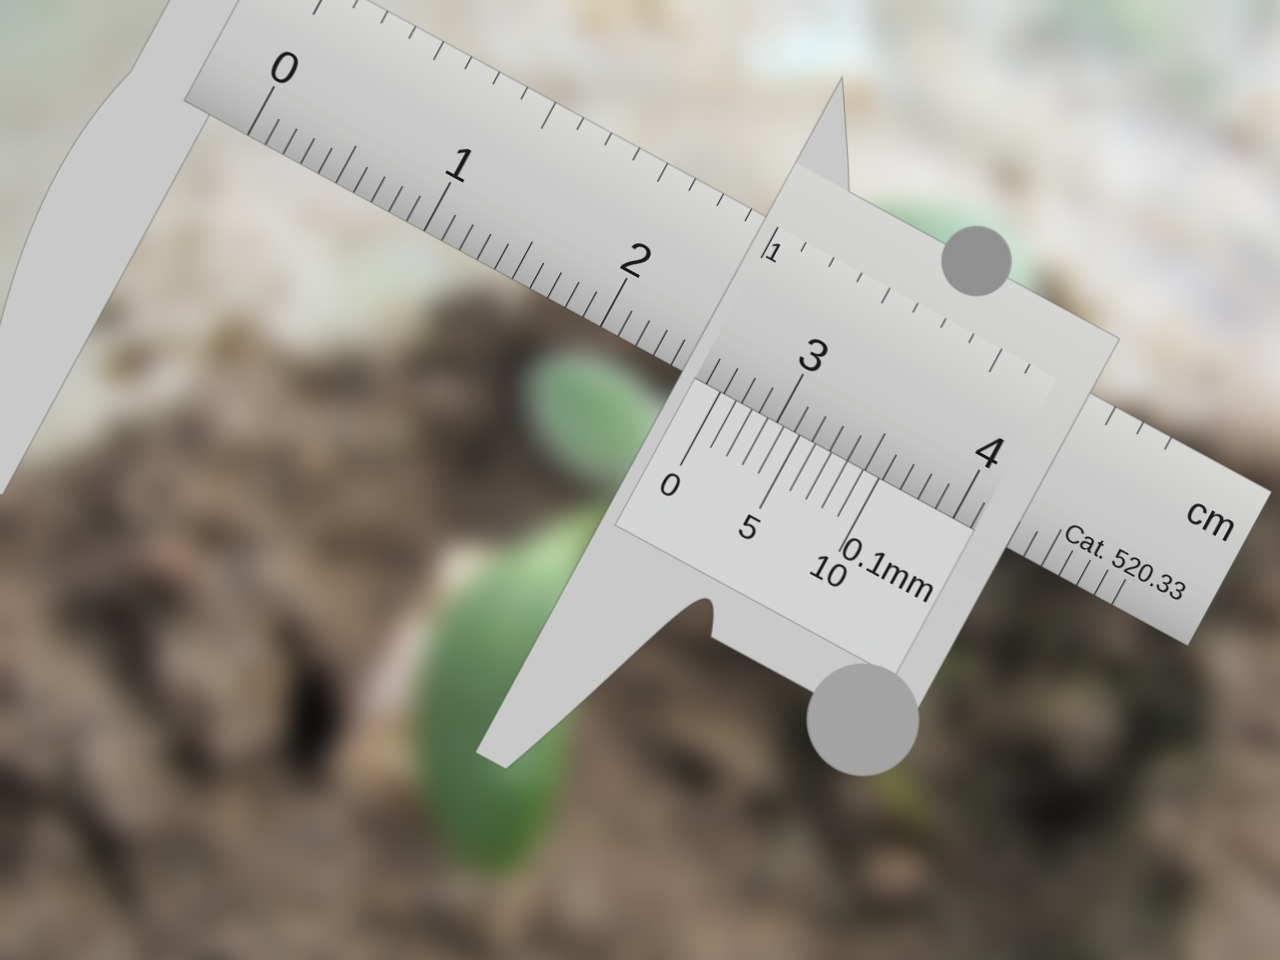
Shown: 26.8 mm
